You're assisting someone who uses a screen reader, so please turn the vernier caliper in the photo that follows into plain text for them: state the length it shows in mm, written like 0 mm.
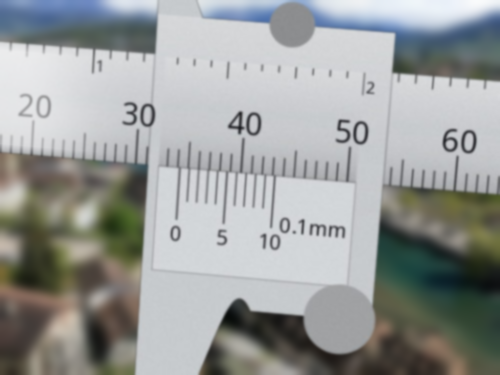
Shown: 34.2 mm
